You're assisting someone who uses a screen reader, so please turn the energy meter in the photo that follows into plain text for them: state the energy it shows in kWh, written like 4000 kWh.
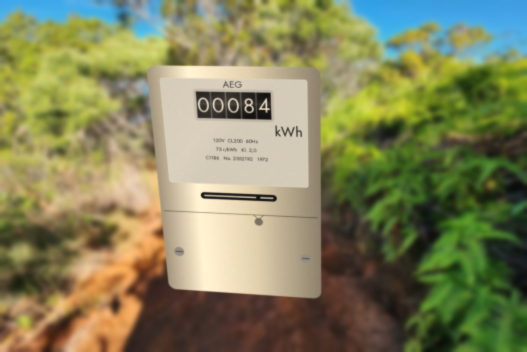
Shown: 84 kWh
